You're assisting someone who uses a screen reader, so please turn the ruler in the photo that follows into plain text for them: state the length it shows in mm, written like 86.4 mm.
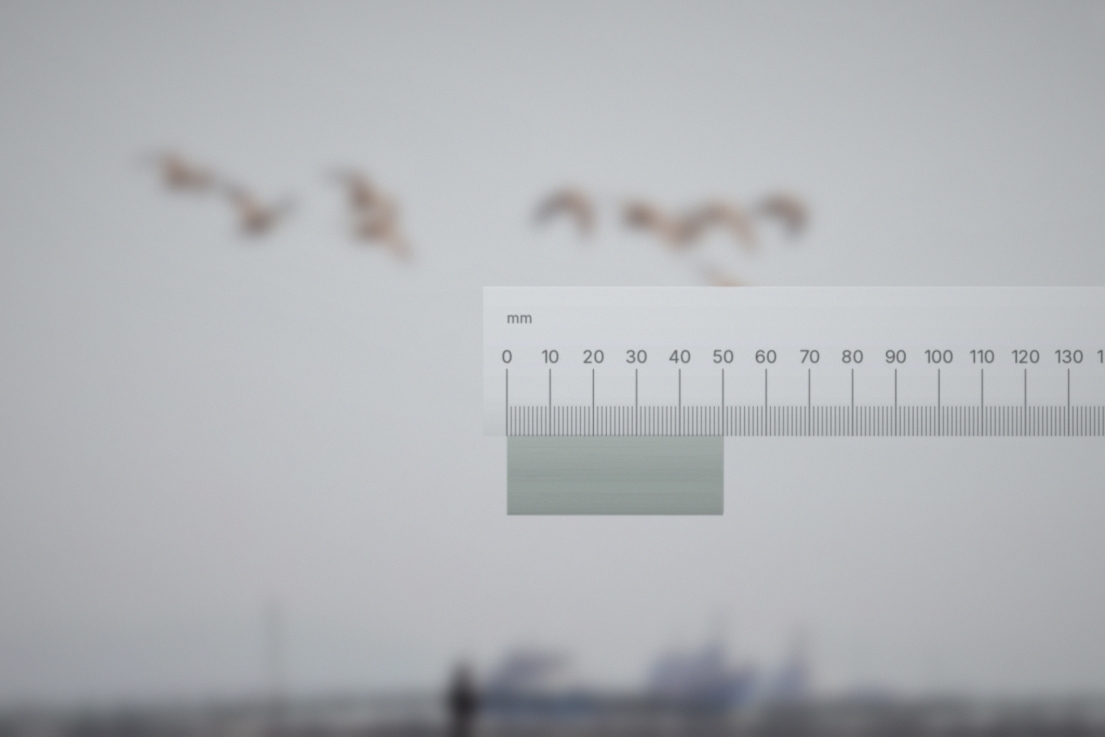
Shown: 50 mm
